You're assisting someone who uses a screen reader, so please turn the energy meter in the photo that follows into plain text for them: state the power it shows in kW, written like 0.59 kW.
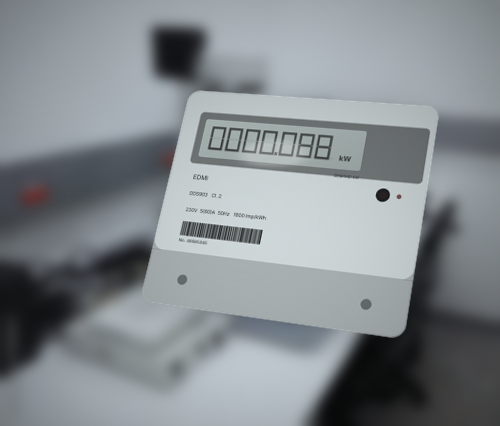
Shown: 0.088 kW
